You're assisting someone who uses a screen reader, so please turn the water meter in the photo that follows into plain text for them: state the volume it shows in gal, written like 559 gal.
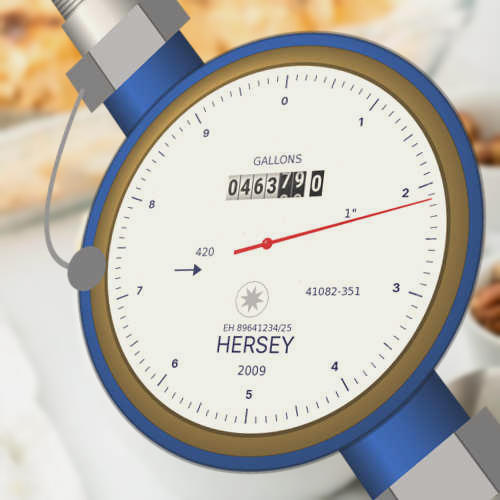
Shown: 463792.1 gal
